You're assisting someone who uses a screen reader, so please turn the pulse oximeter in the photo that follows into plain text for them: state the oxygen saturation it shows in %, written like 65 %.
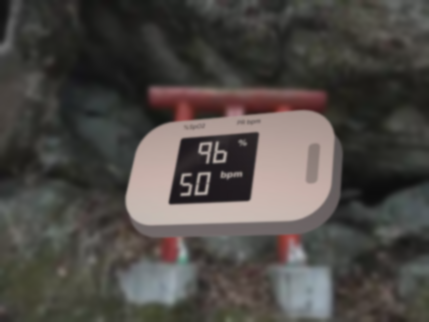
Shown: 96 %
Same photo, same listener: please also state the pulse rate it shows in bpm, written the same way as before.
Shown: 50 bpm
